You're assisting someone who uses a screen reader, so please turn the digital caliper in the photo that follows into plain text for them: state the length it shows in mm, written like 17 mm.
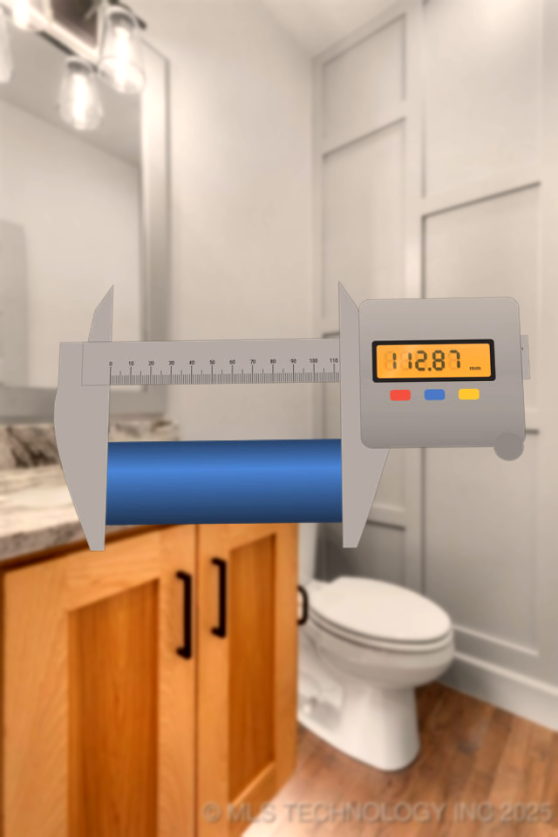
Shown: 112.87 mm
